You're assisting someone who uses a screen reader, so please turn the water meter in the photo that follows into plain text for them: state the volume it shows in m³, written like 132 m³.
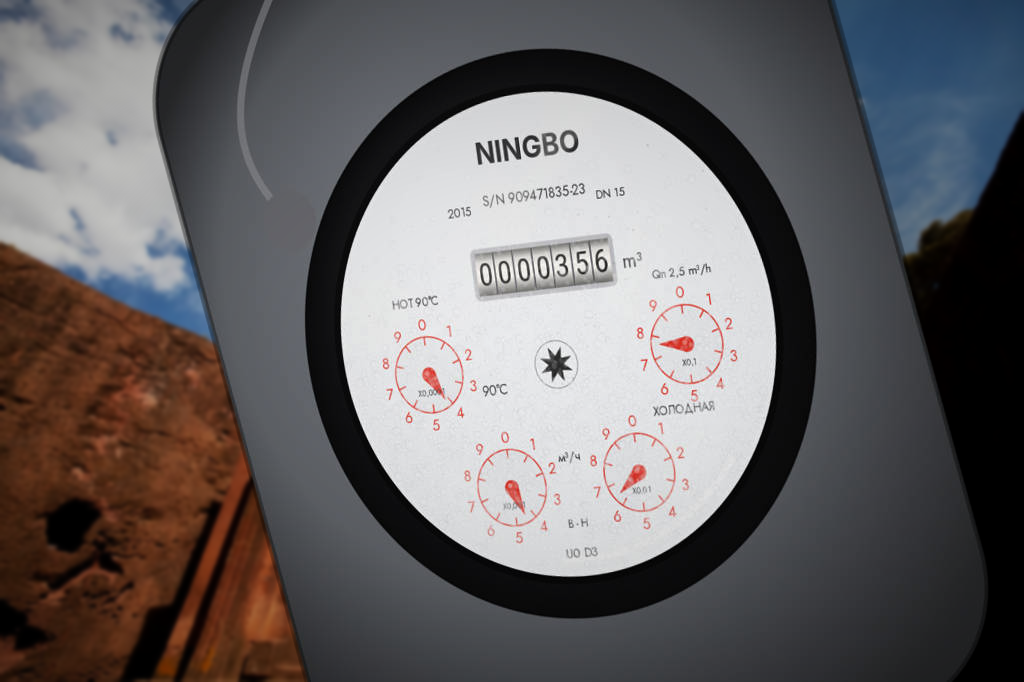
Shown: 356.7644 m³
